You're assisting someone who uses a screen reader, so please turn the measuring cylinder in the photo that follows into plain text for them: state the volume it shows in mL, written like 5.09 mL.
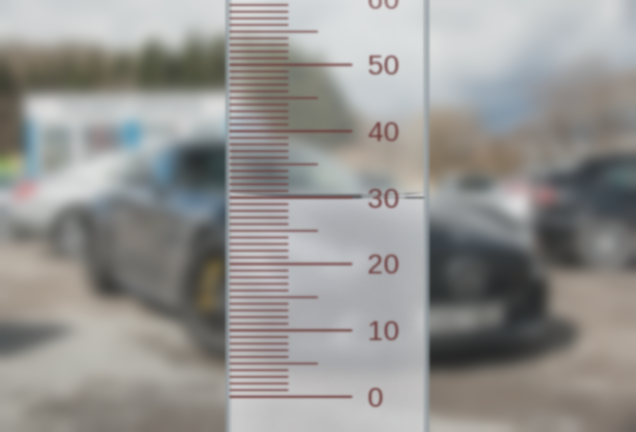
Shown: 30 mL
